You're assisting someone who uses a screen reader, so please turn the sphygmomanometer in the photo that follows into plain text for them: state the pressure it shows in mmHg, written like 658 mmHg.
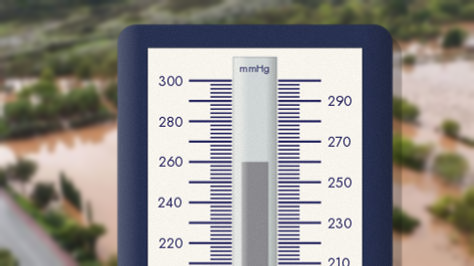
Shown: 260 mmHg
